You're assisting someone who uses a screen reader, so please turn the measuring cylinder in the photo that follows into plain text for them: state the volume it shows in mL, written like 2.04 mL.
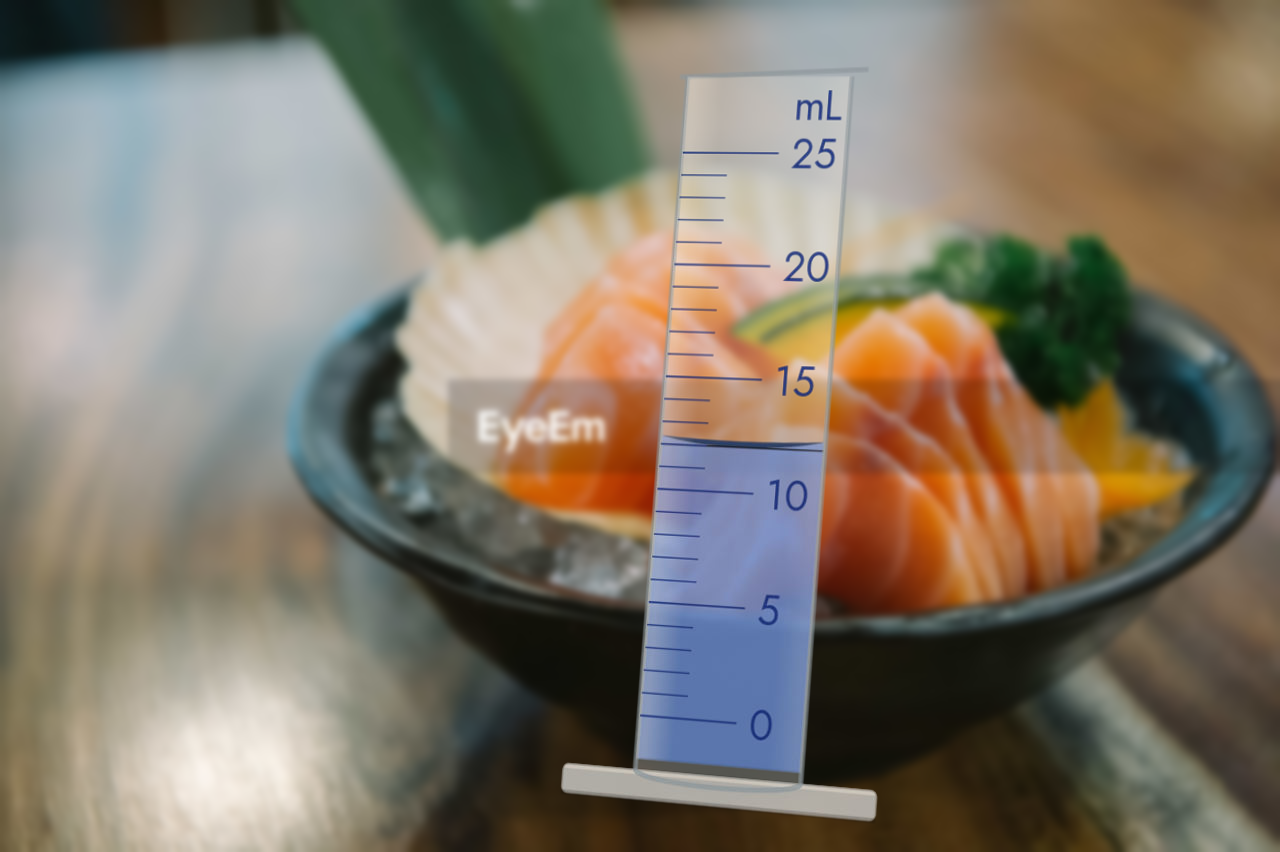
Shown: 12 mL
